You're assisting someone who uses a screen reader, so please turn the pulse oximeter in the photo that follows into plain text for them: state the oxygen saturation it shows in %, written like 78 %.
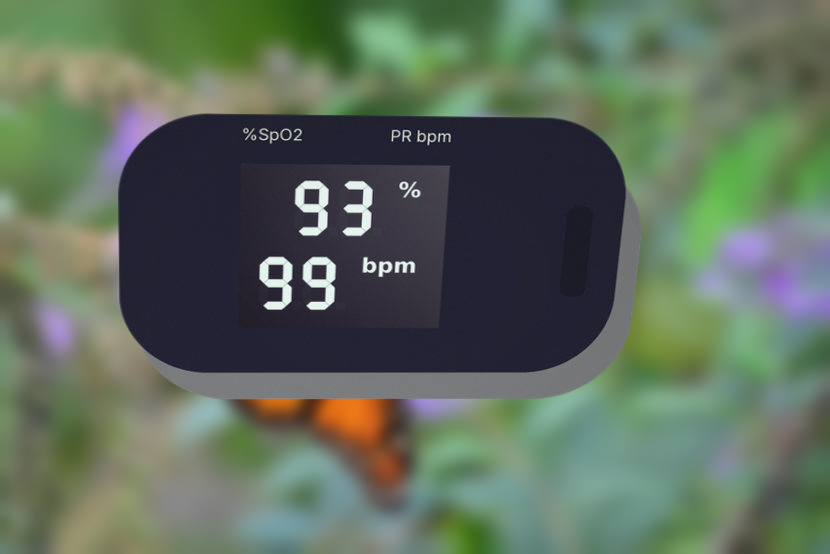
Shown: 93 %
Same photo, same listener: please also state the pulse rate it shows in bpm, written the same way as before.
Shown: 99 bpm
